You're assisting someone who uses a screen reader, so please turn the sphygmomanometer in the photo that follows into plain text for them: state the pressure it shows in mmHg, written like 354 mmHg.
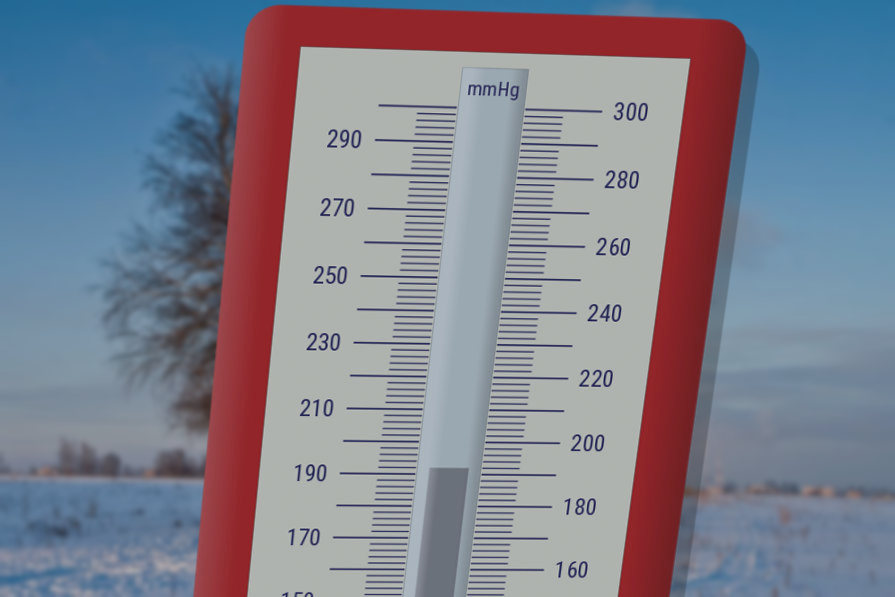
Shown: 192 mmHg
